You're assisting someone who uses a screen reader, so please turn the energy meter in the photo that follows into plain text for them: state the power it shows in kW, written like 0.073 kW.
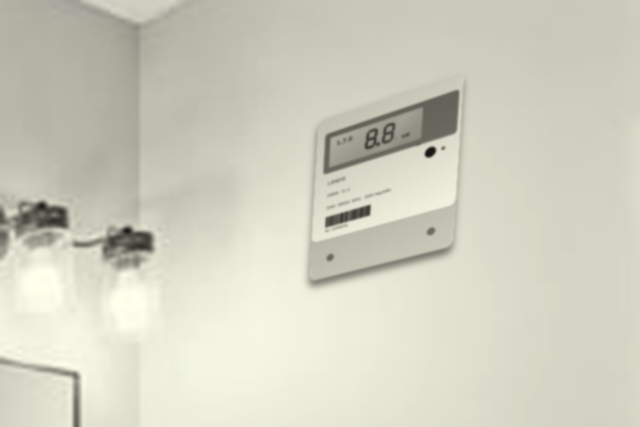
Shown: 8.8 kW
